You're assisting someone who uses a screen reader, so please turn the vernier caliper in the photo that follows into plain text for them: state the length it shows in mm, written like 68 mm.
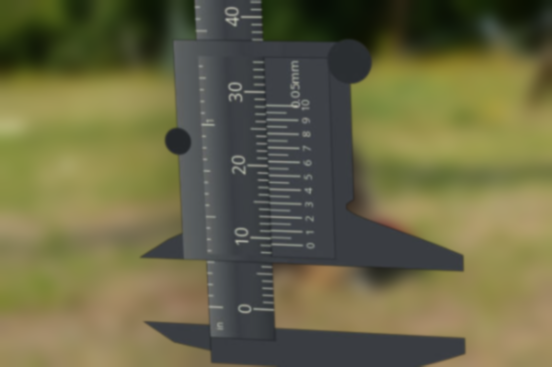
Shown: 9.2 mm
